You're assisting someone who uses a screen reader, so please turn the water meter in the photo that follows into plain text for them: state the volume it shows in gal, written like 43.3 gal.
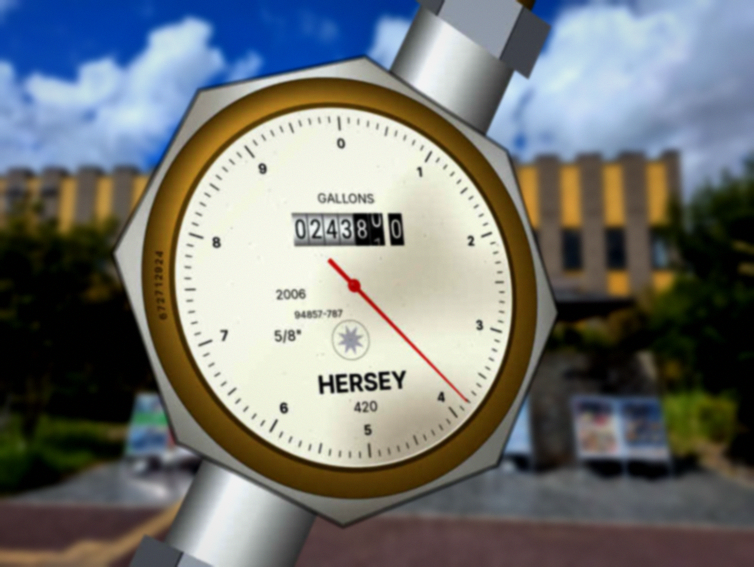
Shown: 243803.8 gal
